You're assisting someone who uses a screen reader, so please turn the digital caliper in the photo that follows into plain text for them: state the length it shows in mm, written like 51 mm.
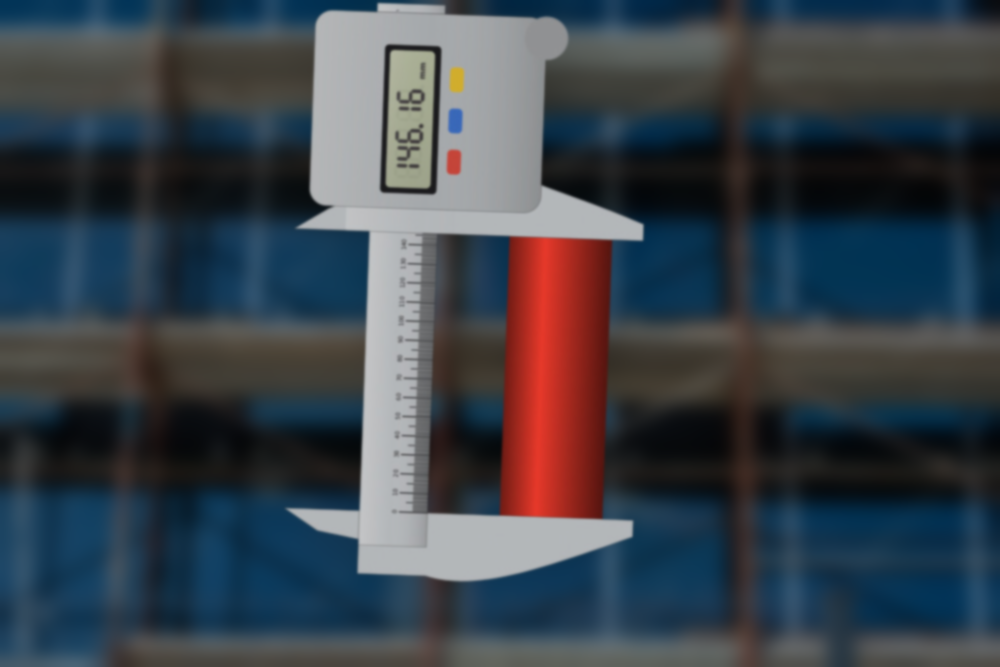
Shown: 146.16 mm
